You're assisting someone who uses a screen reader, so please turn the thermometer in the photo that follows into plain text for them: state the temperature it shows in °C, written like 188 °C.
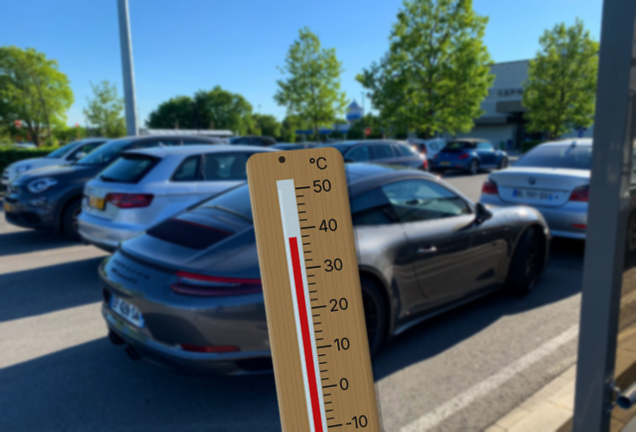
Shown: 38 °C
